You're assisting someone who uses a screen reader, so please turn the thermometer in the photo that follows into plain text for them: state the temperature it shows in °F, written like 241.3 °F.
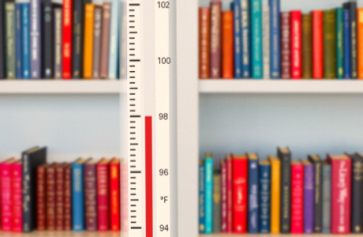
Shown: 98 °F
